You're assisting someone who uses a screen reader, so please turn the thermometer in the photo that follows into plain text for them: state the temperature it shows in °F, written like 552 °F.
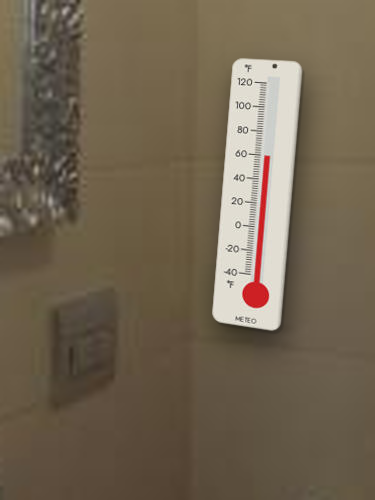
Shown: 60 °F
